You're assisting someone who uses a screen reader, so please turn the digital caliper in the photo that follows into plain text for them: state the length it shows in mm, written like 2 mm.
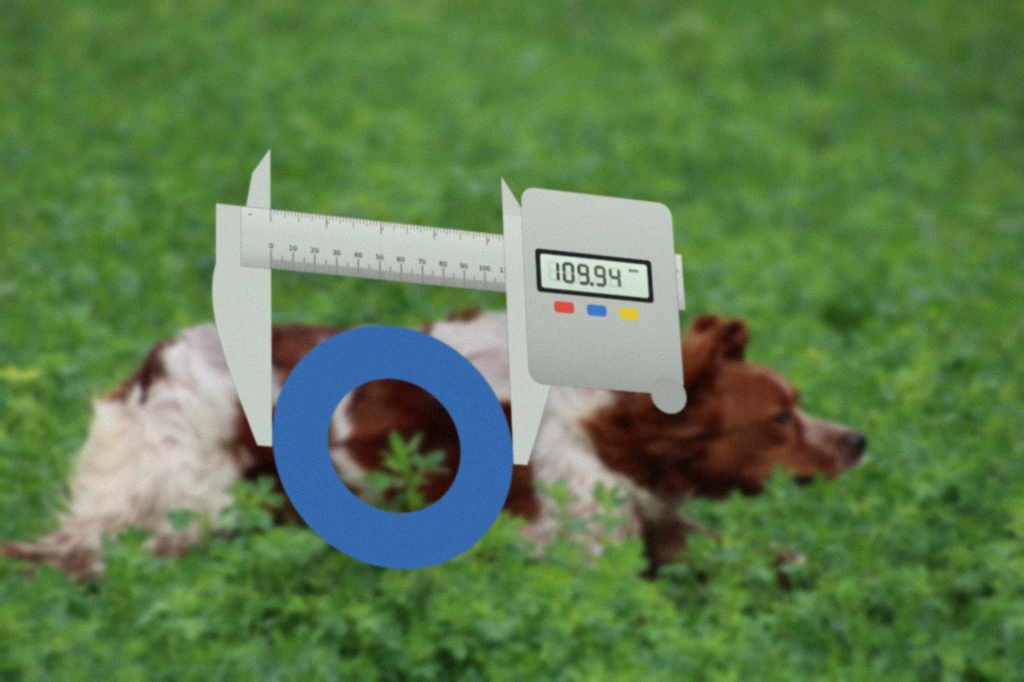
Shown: 109.94 mm
